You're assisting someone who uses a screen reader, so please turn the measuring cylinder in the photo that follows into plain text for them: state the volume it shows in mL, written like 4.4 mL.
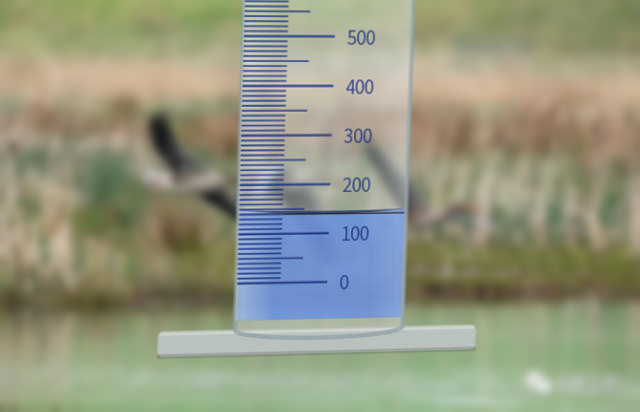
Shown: 140 mL
